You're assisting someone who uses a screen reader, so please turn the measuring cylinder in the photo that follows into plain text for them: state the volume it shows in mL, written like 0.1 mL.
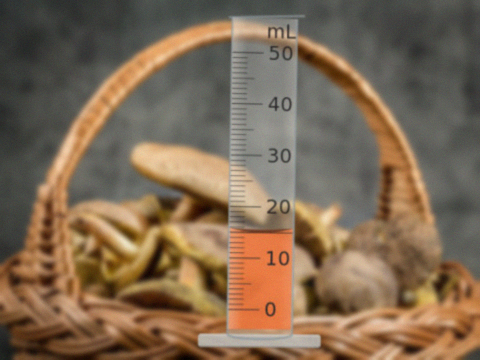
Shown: 15 mL
